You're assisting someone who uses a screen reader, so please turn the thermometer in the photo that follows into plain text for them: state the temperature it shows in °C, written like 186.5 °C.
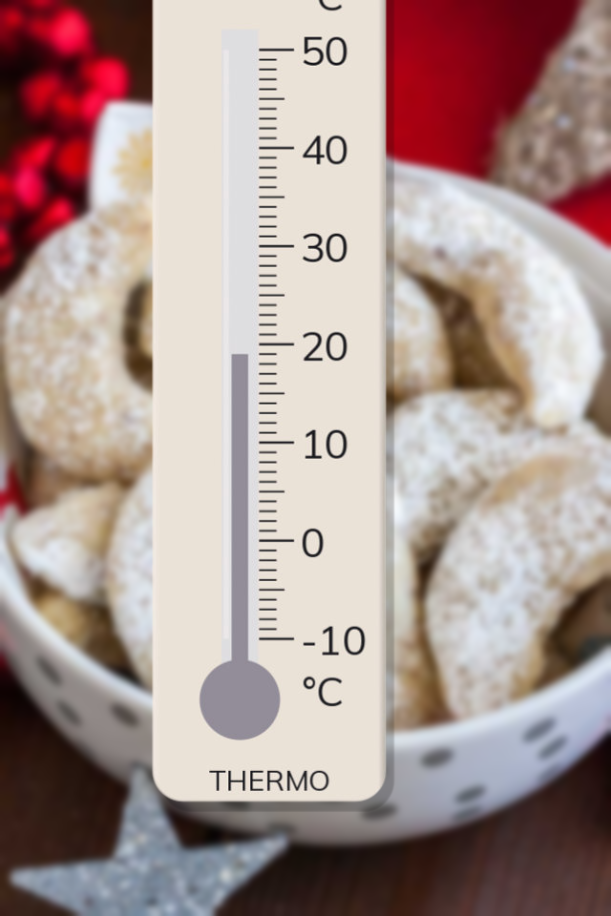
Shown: 19 °C
